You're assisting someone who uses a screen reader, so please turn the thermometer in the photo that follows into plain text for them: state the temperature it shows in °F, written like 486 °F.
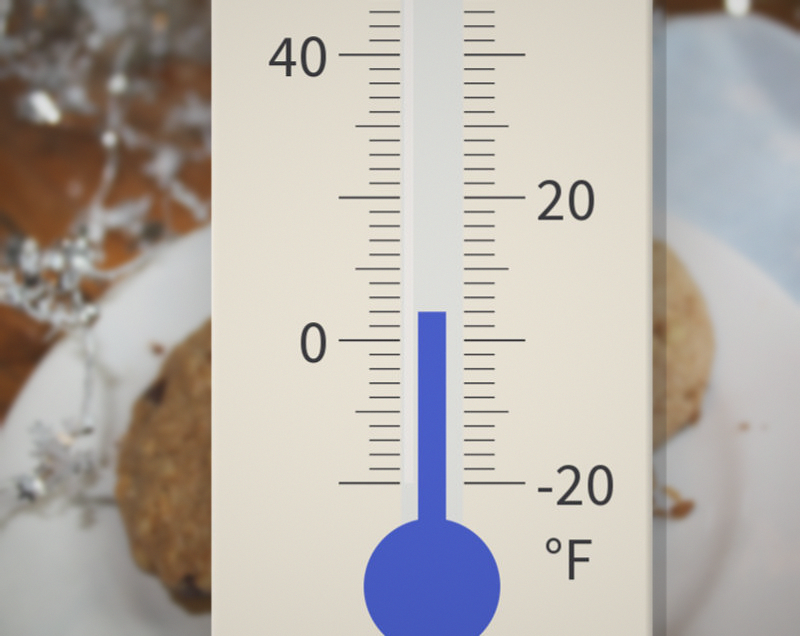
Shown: 4 °F
